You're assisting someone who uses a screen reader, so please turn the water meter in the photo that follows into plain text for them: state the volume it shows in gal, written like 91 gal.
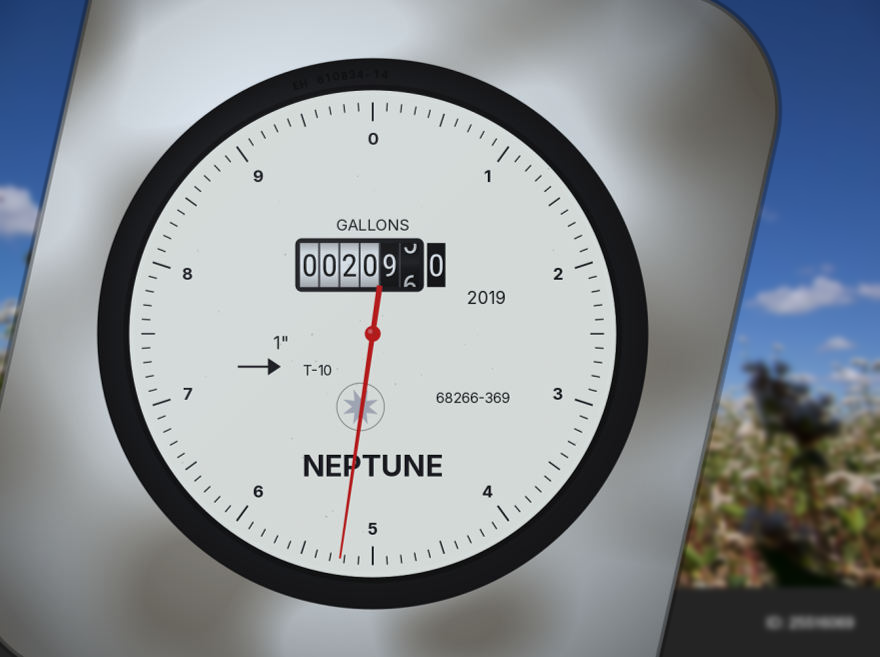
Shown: 20955.2 gal
